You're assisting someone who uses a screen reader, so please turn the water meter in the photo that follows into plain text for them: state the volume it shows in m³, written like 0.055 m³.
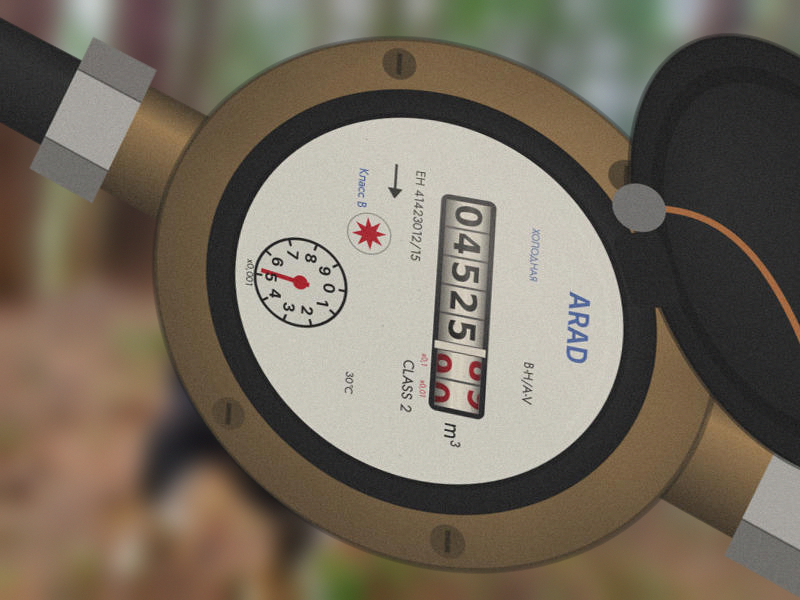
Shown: 4525.895 m³
